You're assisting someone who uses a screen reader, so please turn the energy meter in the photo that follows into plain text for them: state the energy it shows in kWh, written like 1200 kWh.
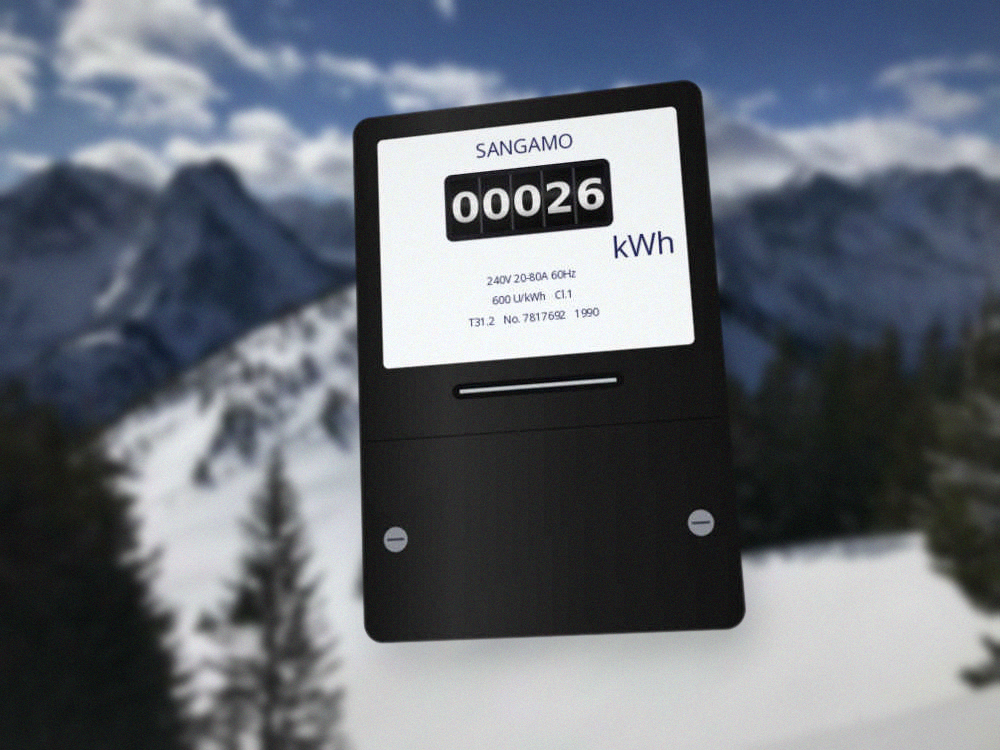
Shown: 26 kWh
